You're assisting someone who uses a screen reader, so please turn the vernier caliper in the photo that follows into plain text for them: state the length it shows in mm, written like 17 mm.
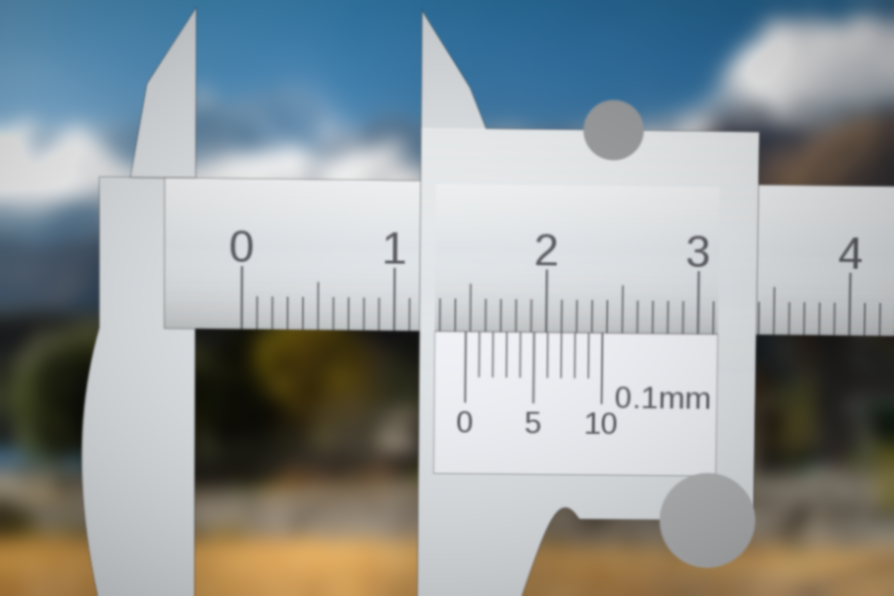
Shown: 14.7 mm
